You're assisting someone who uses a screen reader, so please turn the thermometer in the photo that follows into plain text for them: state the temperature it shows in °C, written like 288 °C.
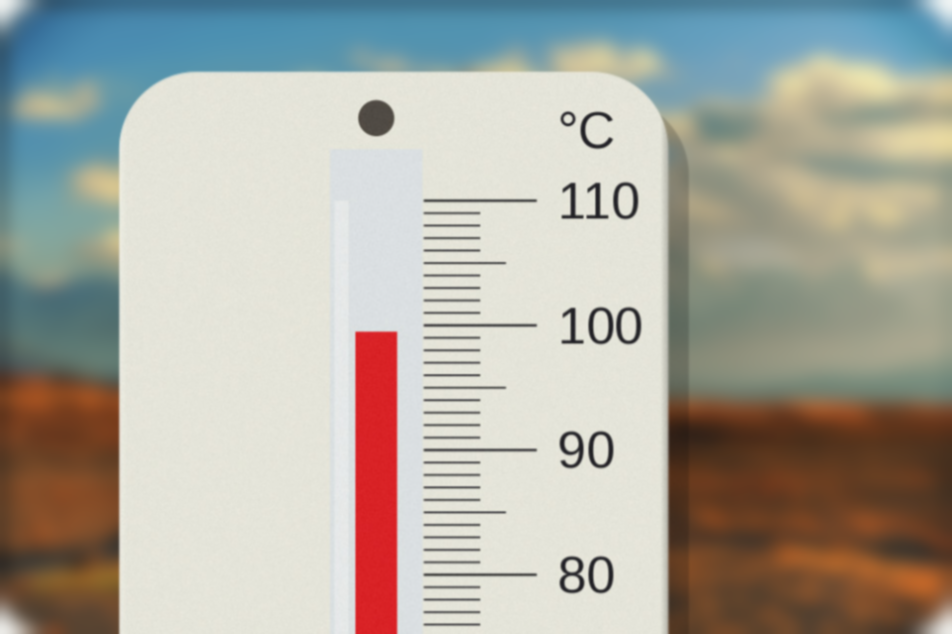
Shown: 99.5 °C
